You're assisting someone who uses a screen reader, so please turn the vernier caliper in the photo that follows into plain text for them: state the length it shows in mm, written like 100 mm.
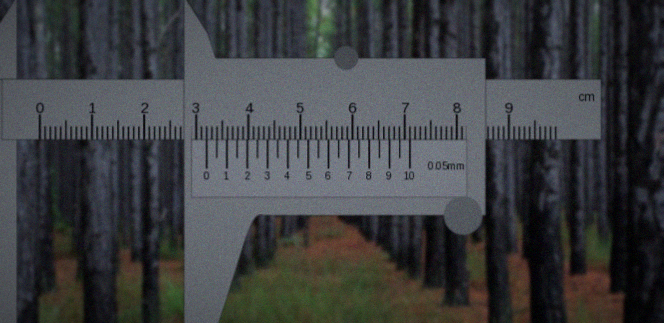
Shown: 32.0 mm
